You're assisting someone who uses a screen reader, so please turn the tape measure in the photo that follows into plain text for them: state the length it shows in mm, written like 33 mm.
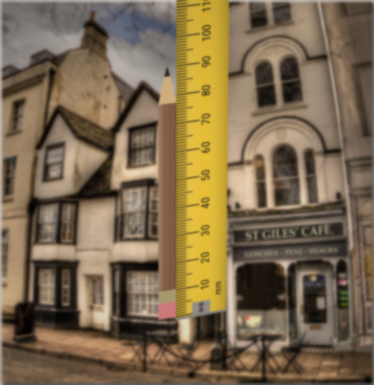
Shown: 90 mm
